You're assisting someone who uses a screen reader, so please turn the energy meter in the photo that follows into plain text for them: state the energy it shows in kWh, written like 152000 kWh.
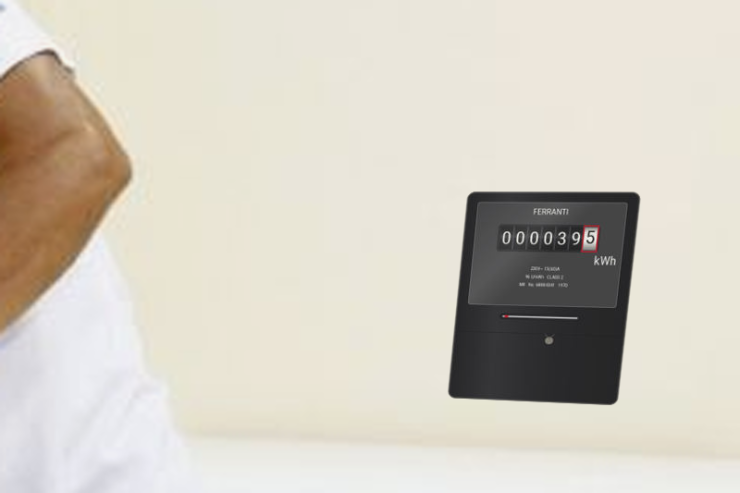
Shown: 39.5 kWh
